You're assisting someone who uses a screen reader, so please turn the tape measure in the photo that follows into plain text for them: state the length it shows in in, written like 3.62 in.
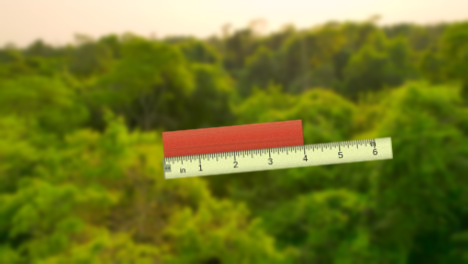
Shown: 4 in
